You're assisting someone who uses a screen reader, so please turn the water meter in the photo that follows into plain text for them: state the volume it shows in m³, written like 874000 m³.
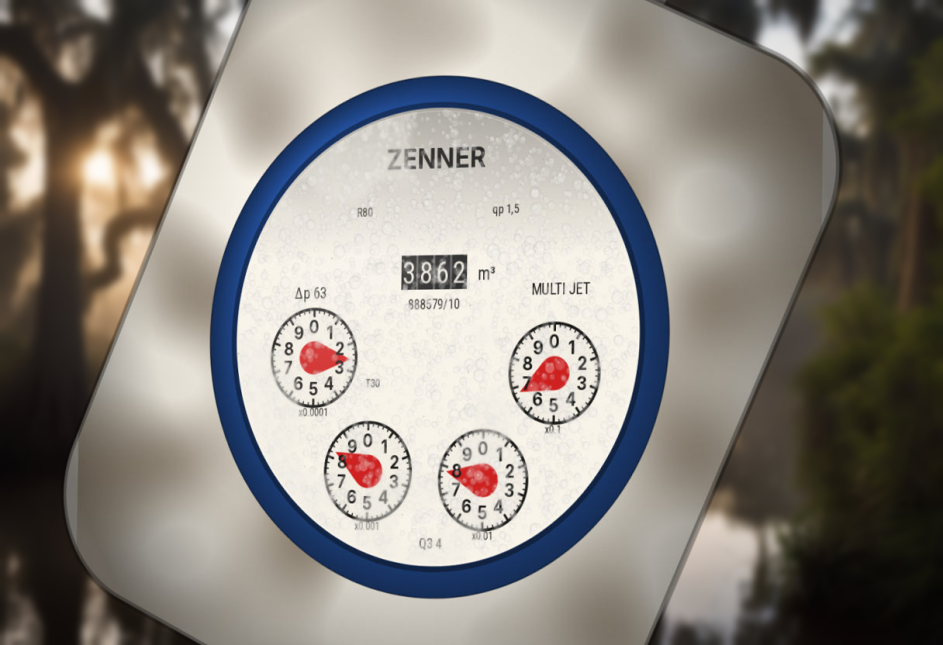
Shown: 3862.6782 m³
